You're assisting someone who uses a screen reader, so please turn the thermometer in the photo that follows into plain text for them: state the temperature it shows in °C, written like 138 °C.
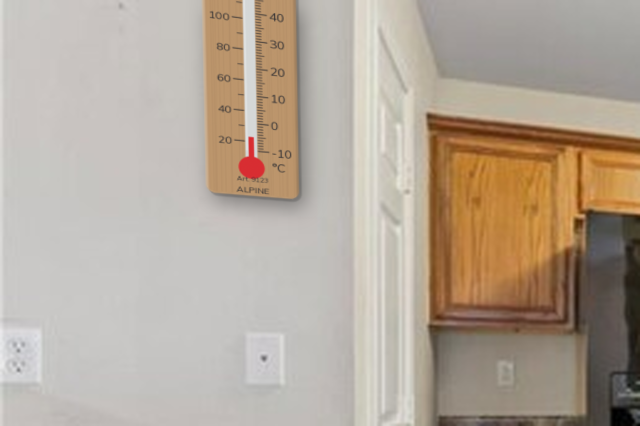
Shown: -5 °C
